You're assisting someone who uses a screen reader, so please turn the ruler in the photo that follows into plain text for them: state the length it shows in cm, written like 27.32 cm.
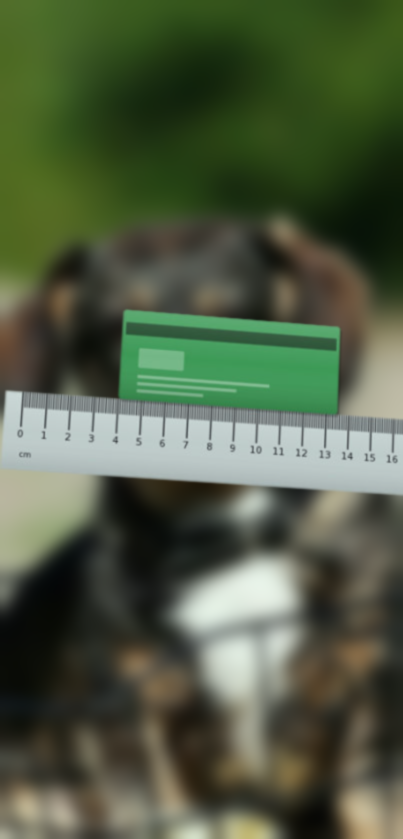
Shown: 9.5 cm
